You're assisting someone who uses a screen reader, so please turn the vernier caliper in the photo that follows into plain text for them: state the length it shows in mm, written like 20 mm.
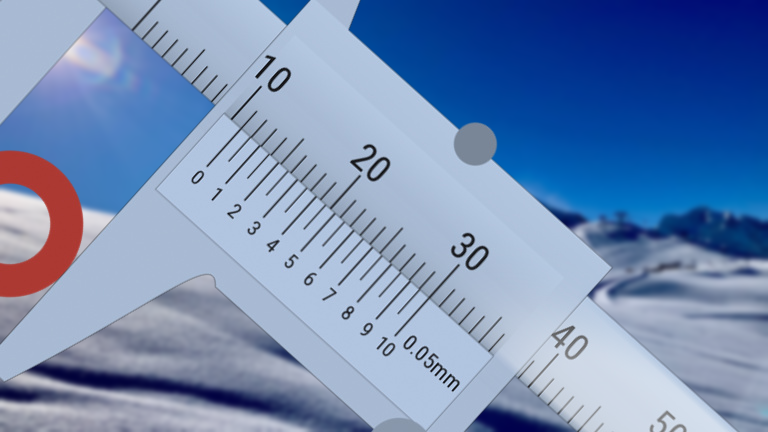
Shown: 11.0 mm
